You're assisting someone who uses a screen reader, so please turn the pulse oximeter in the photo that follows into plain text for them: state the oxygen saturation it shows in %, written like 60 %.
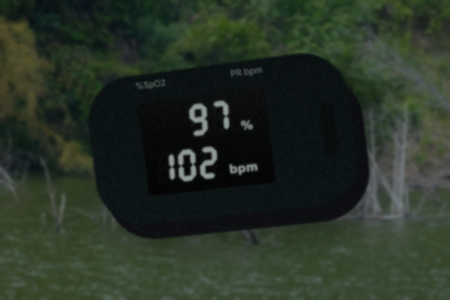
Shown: 97 %
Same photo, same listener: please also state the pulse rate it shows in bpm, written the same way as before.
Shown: 102 bpm
